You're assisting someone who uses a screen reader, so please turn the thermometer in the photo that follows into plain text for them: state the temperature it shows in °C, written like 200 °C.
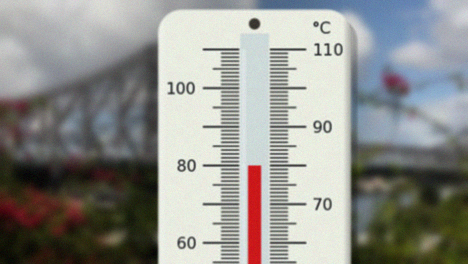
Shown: 80 °C
